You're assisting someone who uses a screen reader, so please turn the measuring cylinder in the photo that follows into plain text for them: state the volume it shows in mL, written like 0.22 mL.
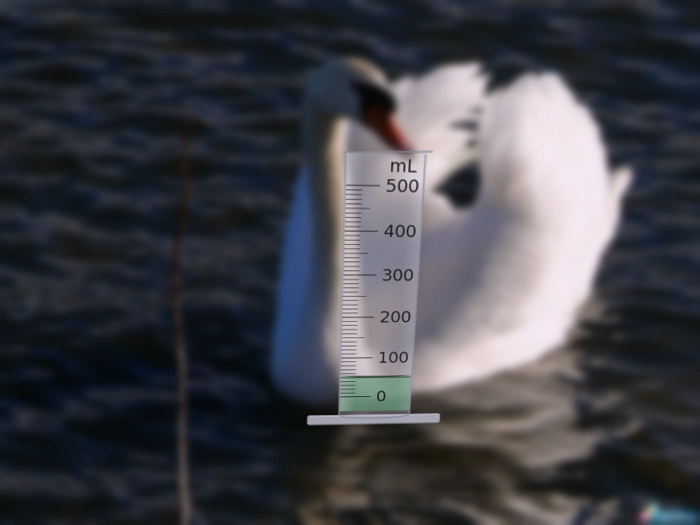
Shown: 50 mL
